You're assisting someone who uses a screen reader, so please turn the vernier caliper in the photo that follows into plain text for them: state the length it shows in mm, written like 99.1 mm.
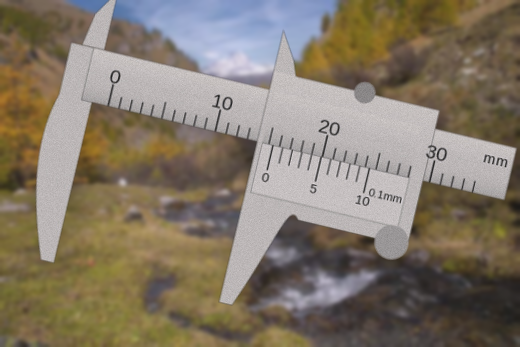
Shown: 15.4 mm
